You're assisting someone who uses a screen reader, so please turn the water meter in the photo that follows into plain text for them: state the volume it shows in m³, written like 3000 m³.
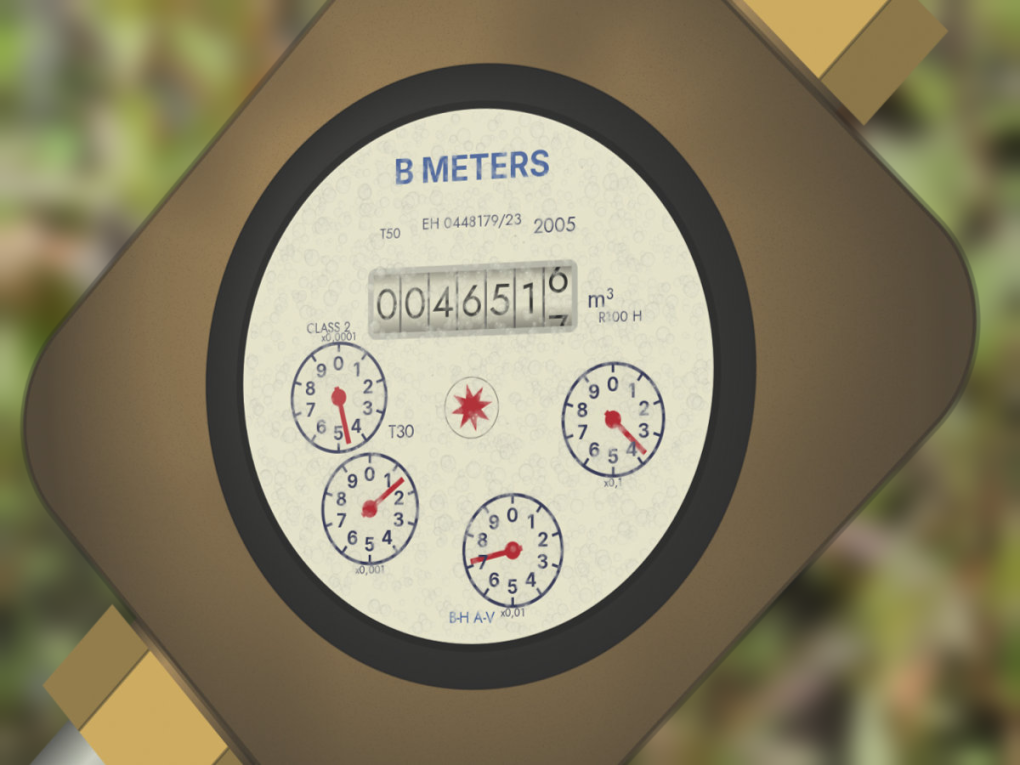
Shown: 46516.3714 m³
